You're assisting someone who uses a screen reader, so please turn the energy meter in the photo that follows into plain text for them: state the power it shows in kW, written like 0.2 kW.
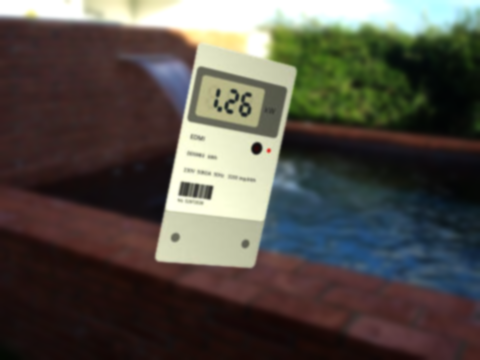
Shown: 1.26 kW
